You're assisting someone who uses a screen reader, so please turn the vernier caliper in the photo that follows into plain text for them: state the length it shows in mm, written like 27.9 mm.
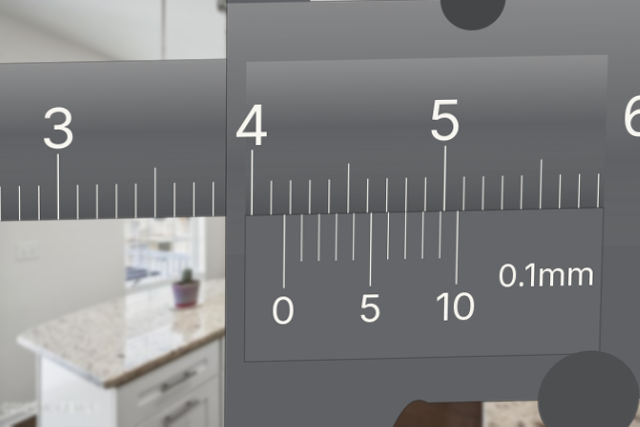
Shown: 41.7 mm
